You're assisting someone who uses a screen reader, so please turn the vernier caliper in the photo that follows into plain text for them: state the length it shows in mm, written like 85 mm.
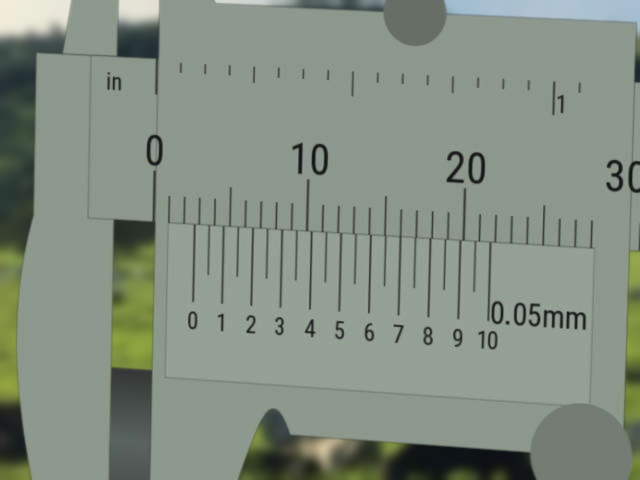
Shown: 2.7 mm
